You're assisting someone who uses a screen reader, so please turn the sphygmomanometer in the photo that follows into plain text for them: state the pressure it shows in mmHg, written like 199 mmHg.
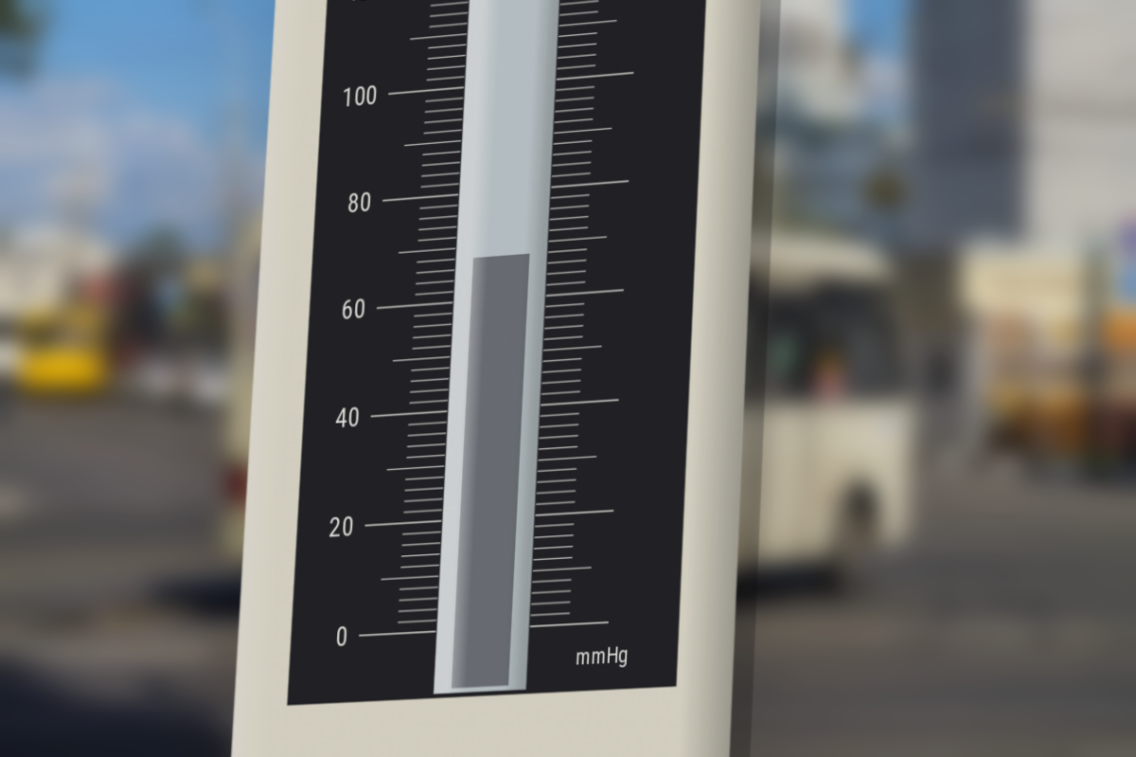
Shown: 68 mmHg
